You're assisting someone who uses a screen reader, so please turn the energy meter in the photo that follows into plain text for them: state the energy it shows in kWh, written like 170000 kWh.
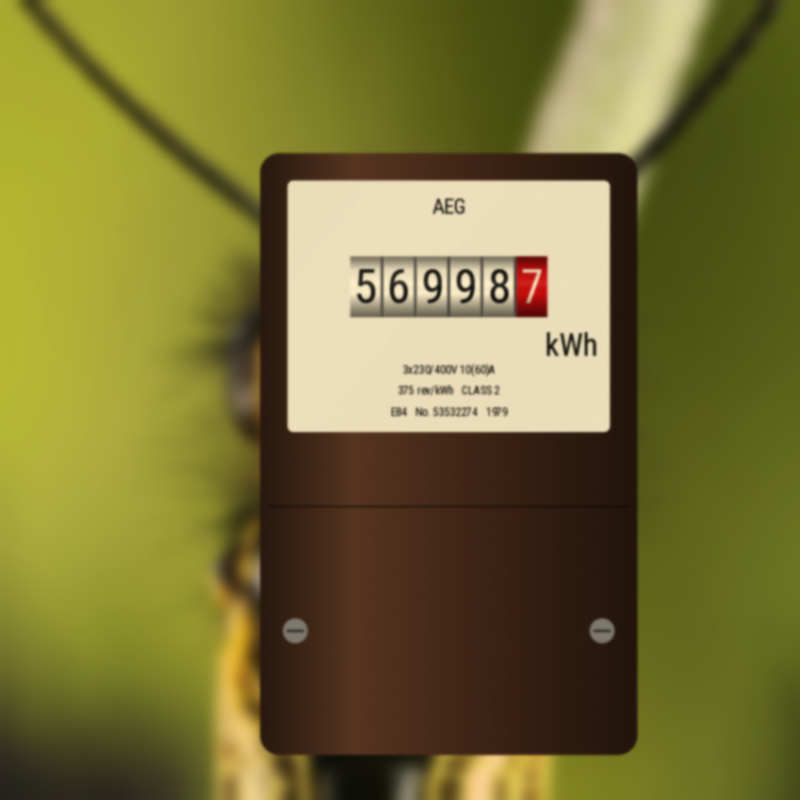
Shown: 56998.7 kWh
